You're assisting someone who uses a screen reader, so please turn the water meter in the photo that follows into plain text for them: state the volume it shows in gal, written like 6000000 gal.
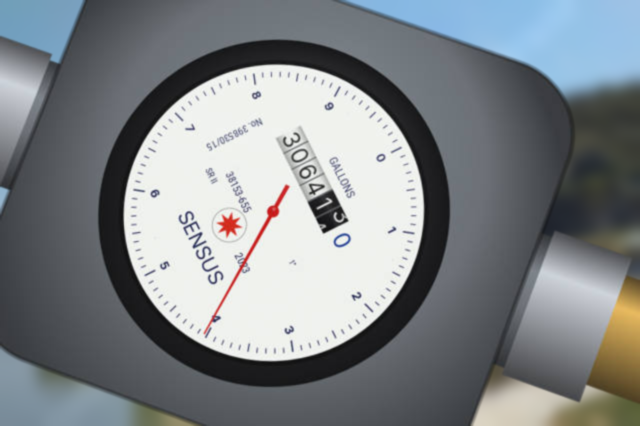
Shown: 3064134.0 gal
